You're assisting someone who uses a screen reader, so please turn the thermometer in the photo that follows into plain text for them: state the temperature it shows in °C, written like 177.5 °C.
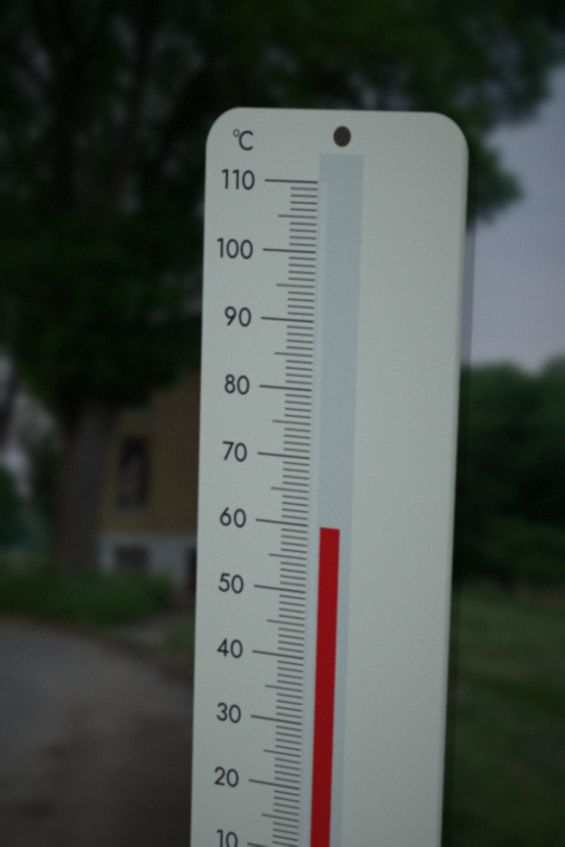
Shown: 60 °C
